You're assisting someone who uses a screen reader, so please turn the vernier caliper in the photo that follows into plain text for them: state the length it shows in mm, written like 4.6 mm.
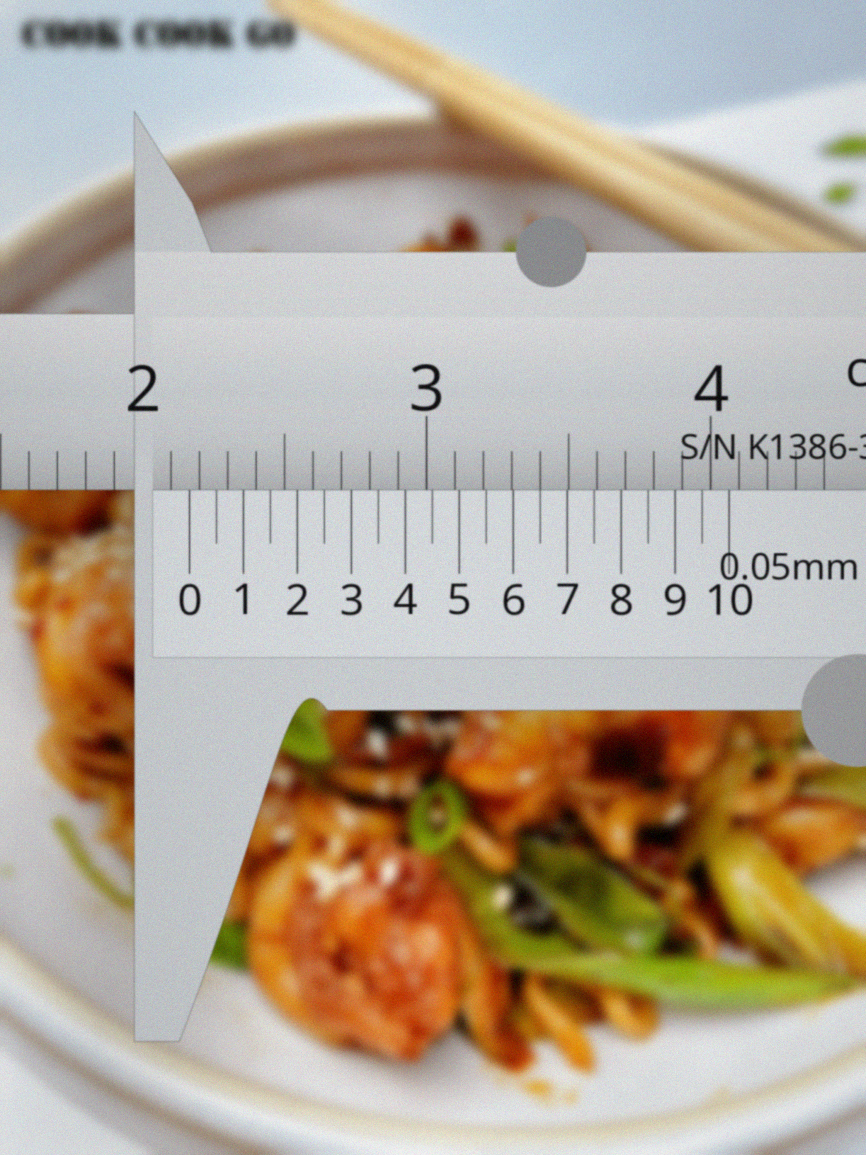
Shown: 21.65 mm
